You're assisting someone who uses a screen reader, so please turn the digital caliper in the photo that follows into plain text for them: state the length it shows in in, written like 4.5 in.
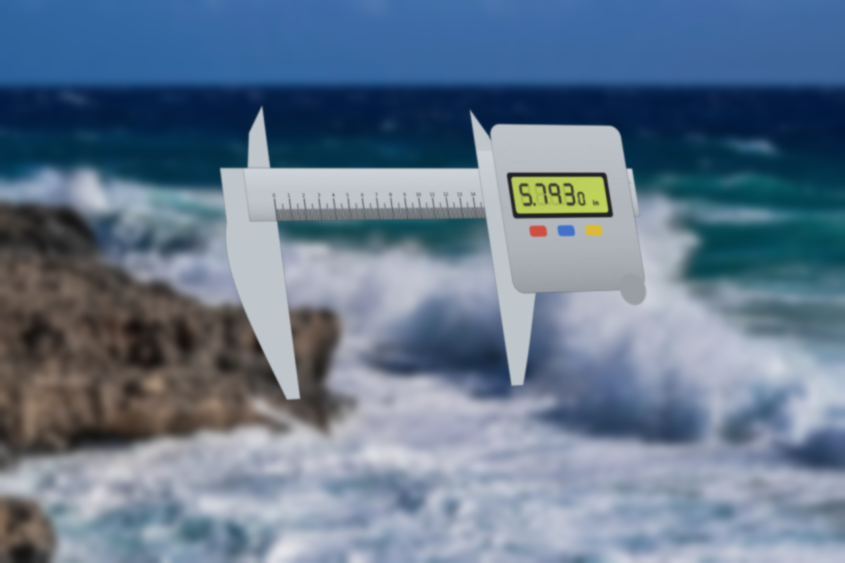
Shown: 5.7930 in
